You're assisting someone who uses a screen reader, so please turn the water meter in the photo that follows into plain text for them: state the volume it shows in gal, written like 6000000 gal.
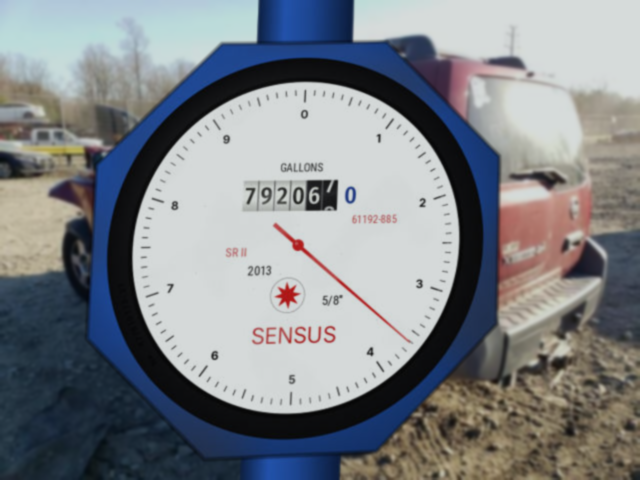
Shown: 7920673.6 gal
